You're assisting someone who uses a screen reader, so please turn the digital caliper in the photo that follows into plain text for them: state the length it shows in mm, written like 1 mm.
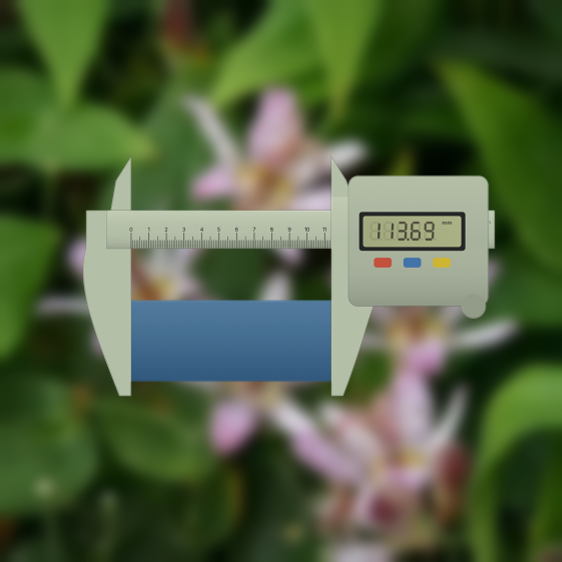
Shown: 113.69 mm
